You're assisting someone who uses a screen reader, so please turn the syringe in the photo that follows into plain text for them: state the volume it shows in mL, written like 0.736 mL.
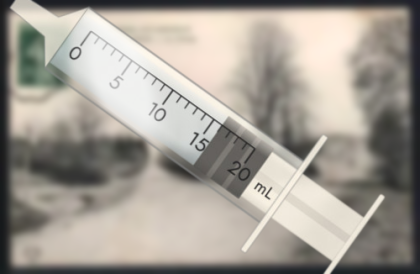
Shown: 16 mL
